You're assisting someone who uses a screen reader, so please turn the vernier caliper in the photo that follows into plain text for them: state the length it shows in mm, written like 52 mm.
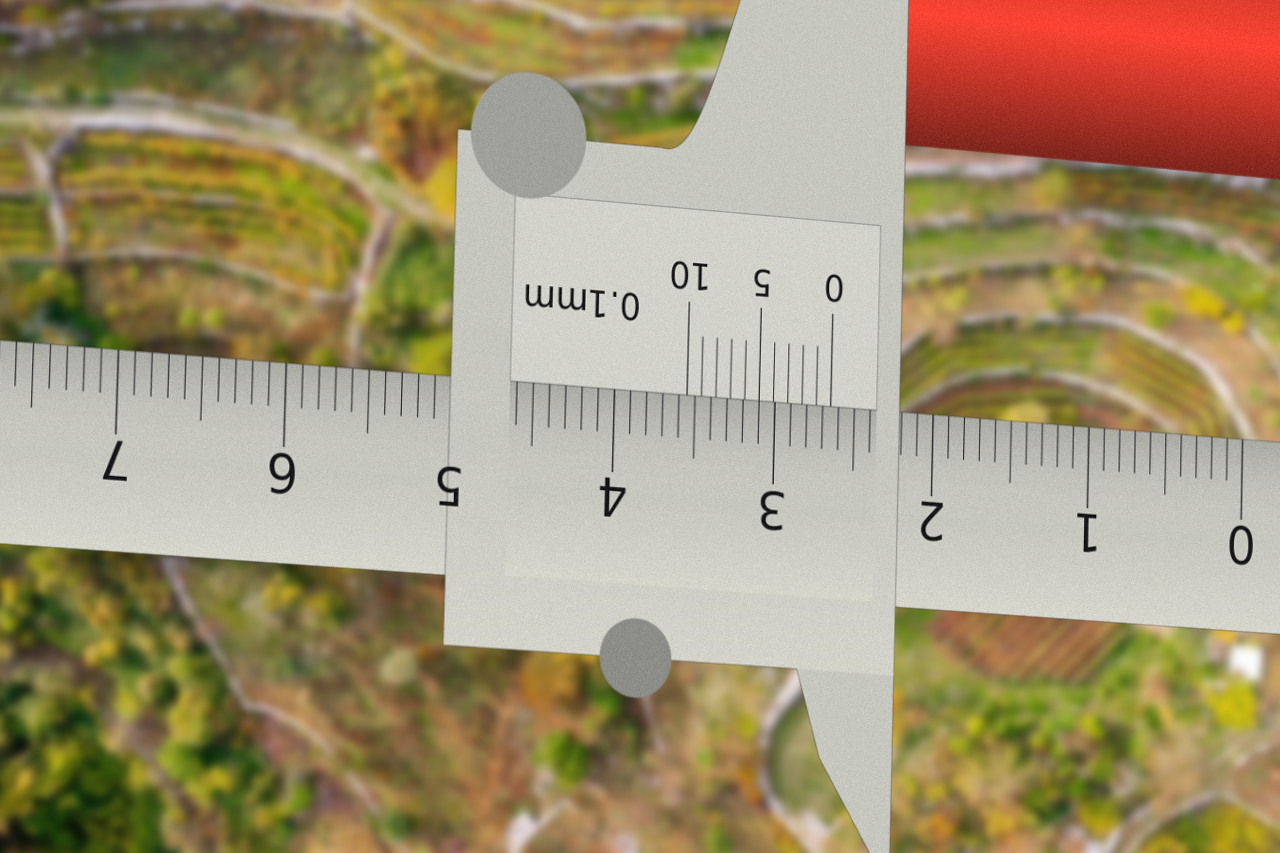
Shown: 26.5 mm
